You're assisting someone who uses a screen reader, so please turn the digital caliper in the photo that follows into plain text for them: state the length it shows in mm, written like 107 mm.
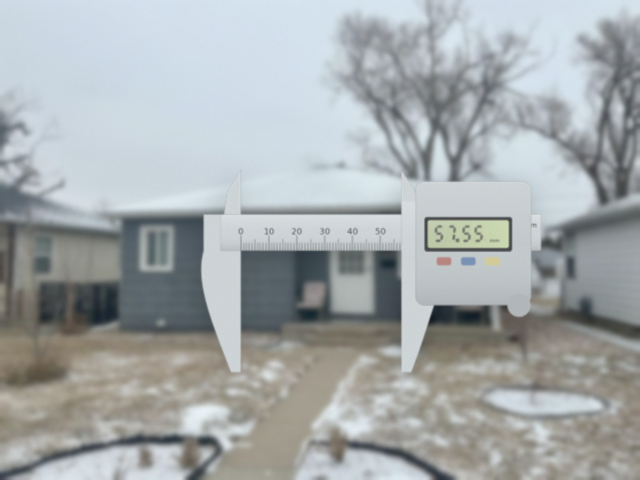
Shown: 57.55 mm
